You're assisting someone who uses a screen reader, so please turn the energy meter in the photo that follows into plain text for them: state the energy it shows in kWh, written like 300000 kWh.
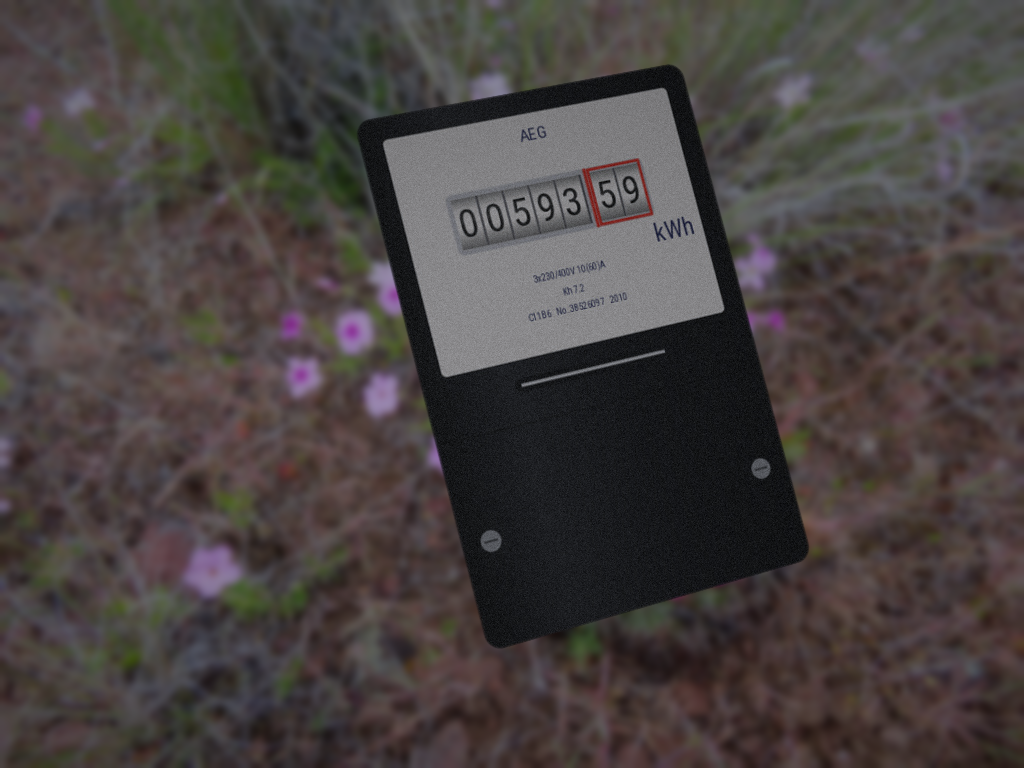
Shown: 593.59 kWh
